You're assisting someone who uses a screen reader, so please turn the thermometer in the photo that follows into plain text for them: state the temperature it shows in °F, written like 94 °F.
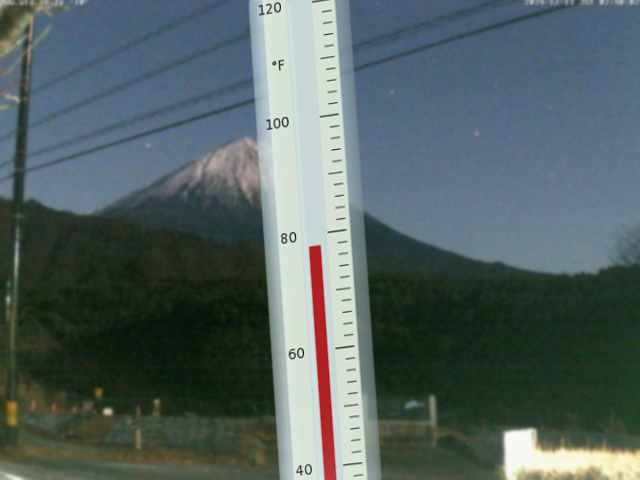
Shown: 78 °F
